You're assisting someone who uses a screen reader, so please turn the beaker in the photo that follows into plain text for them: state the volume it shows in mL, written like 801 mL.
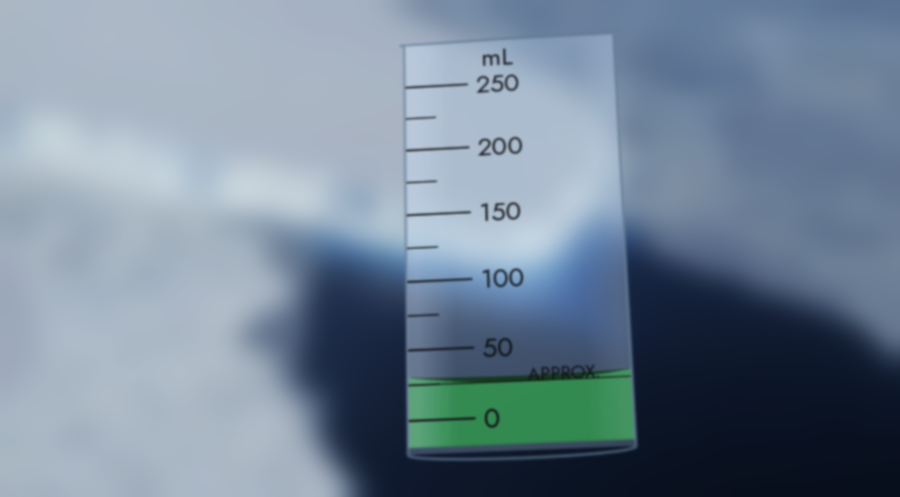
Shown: 25 mL
